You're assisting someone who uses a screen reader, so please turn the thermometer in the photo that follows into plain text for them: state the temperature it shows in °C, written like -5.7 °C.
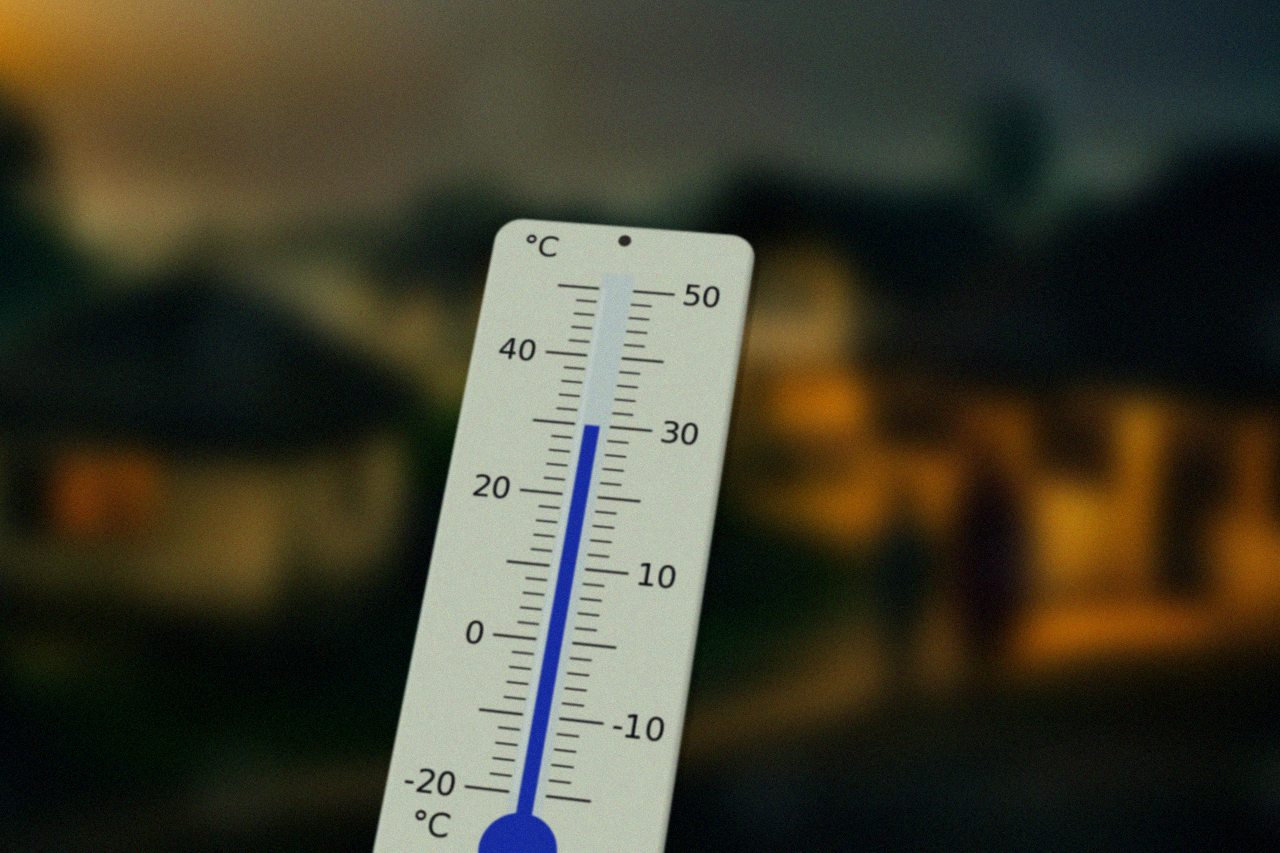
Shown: 30 °C
